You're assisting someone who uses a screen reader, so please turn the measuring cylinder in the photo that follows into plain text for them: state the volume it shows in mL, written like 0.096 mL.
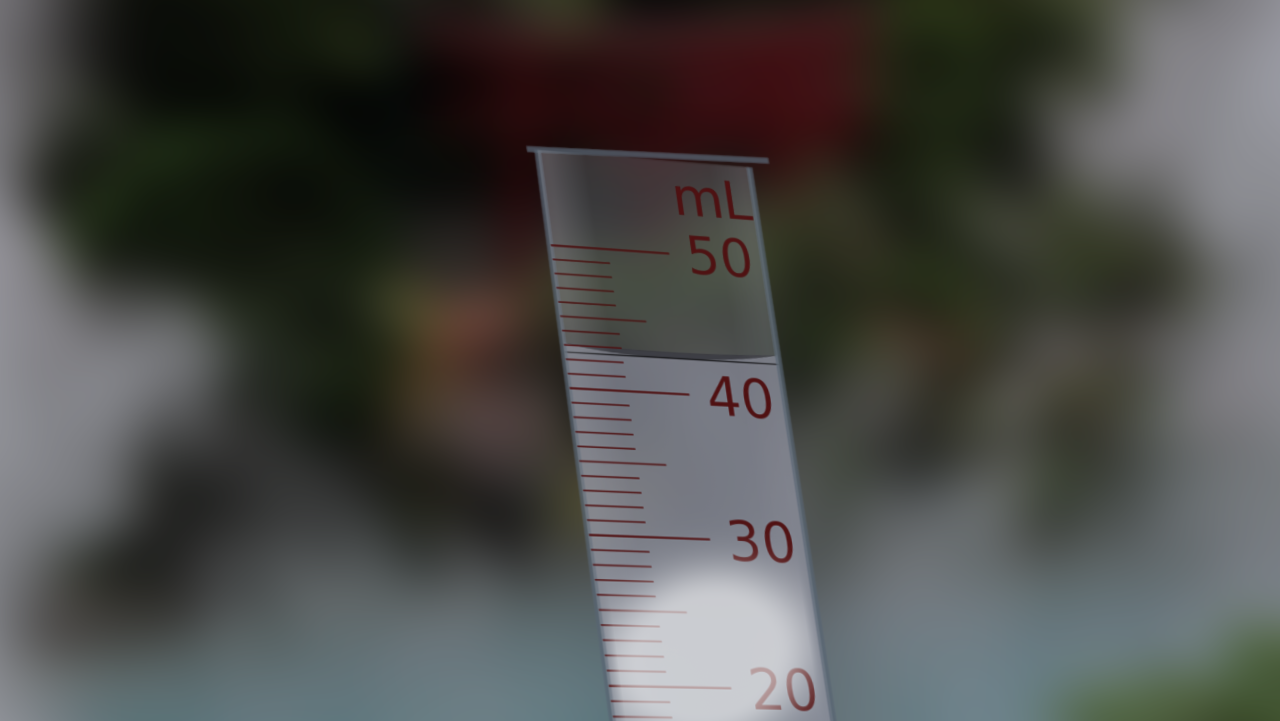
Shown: 42.5 mL
